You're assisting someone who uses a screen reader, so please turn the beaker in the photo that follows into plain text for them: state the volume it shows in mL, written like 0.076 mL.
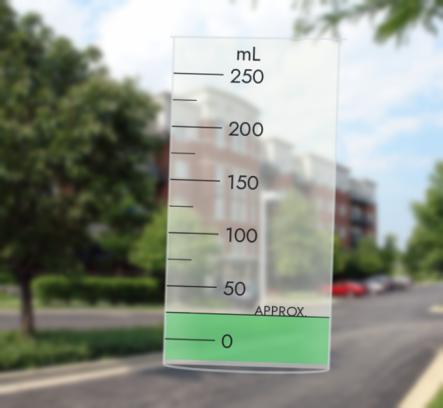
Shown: 25 mL
